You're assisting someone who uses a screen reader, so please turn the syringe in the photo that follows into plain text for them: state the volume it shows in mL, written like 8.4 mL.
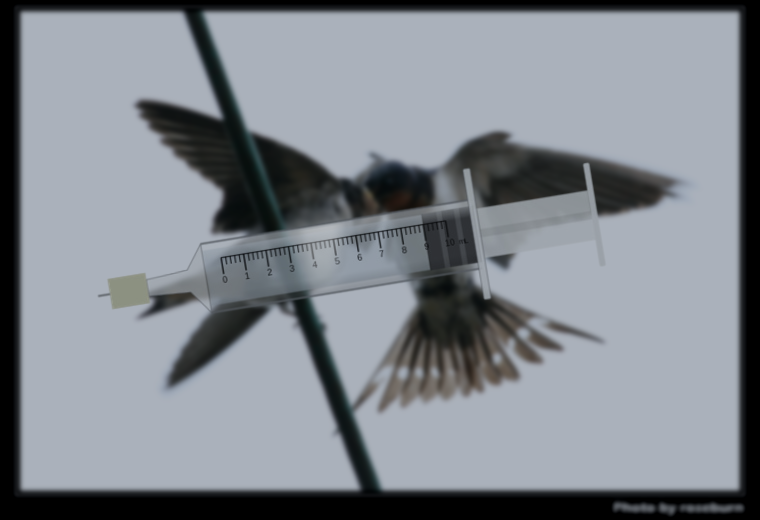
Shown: 9 mL
